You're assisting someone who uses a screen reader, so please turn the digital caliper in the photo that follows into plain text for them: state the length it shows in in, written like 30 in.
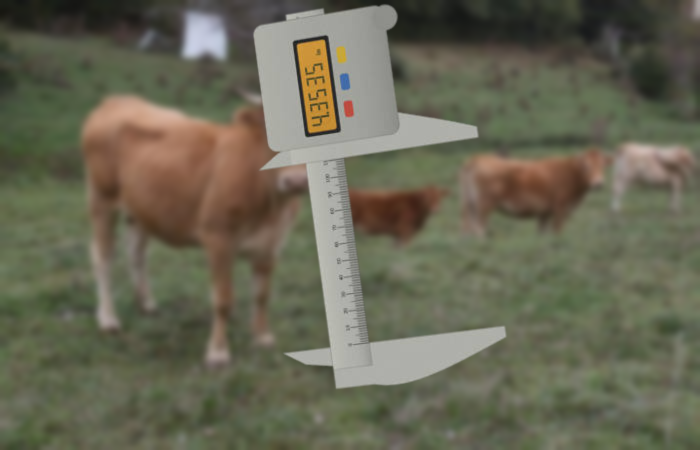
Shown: 4.3535 in
